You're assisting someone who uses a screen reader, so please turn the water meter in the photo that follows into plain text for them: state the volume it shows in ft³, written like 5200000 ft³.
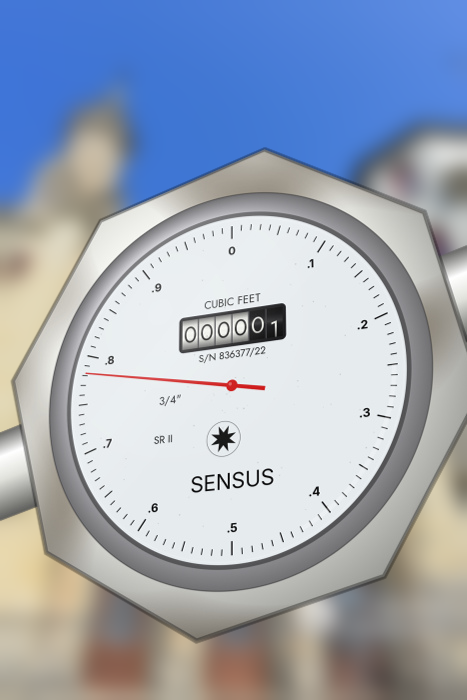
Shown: 0.78 ft³
